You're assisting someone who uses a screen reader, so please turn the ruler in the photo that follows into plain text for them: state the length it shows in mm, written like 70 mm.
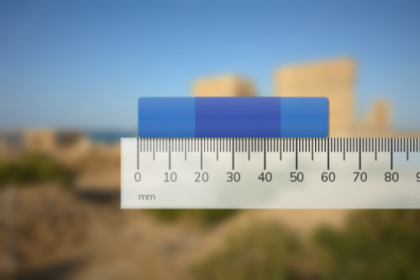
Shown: 60 mm
